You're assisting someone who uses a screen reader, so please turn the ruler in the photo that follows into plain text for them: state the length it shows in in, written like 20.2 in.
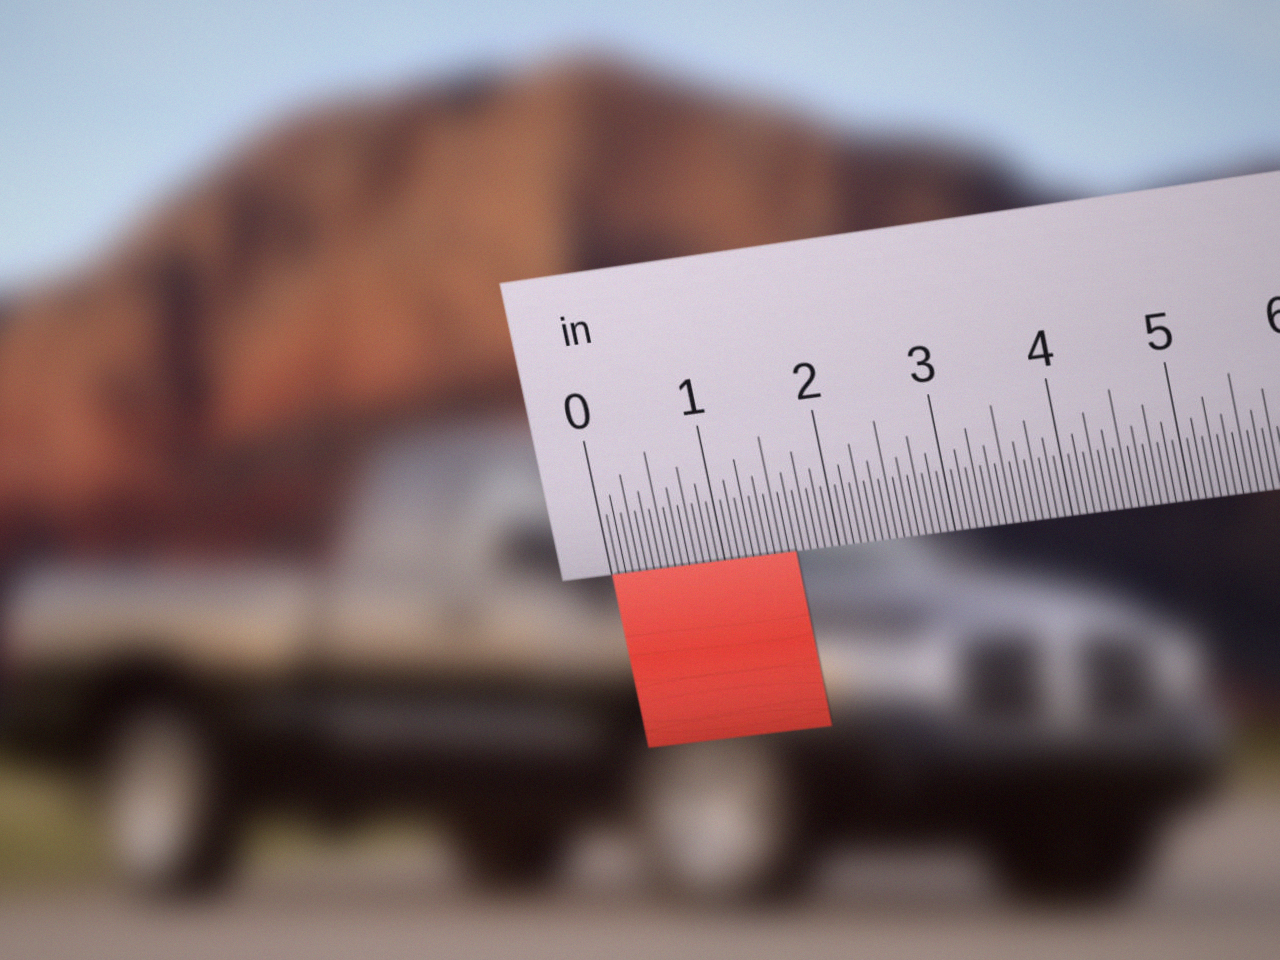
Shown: 1.625 in
